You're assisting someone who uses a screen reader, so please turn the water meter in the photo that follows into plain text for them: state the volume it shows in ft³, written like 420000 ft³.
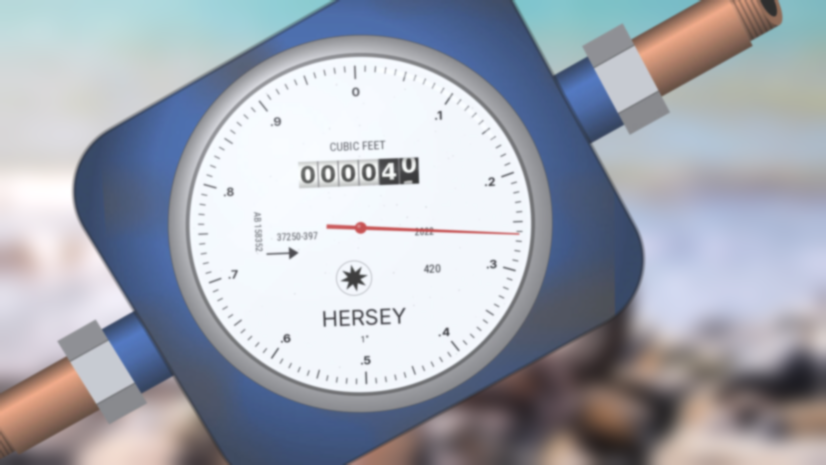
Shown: 40.26 ft³
